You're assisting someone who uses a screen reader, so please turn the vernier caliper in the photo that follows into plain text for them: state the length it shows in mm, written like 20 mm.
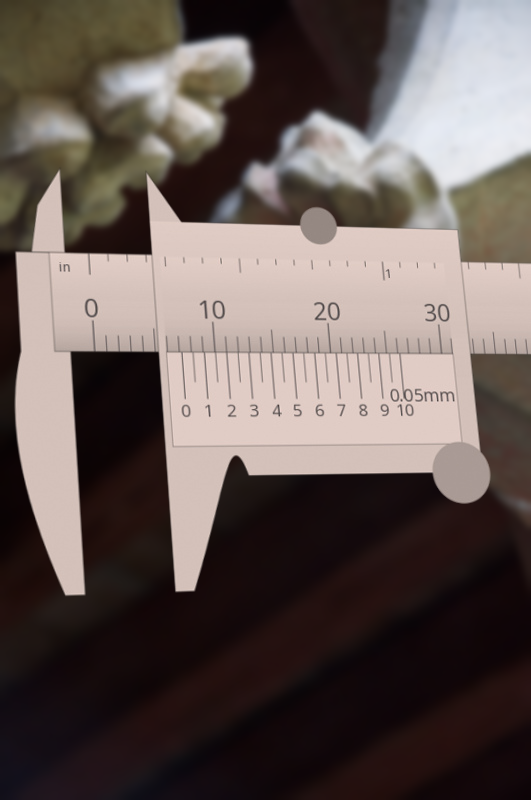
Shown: 7.2 mm
